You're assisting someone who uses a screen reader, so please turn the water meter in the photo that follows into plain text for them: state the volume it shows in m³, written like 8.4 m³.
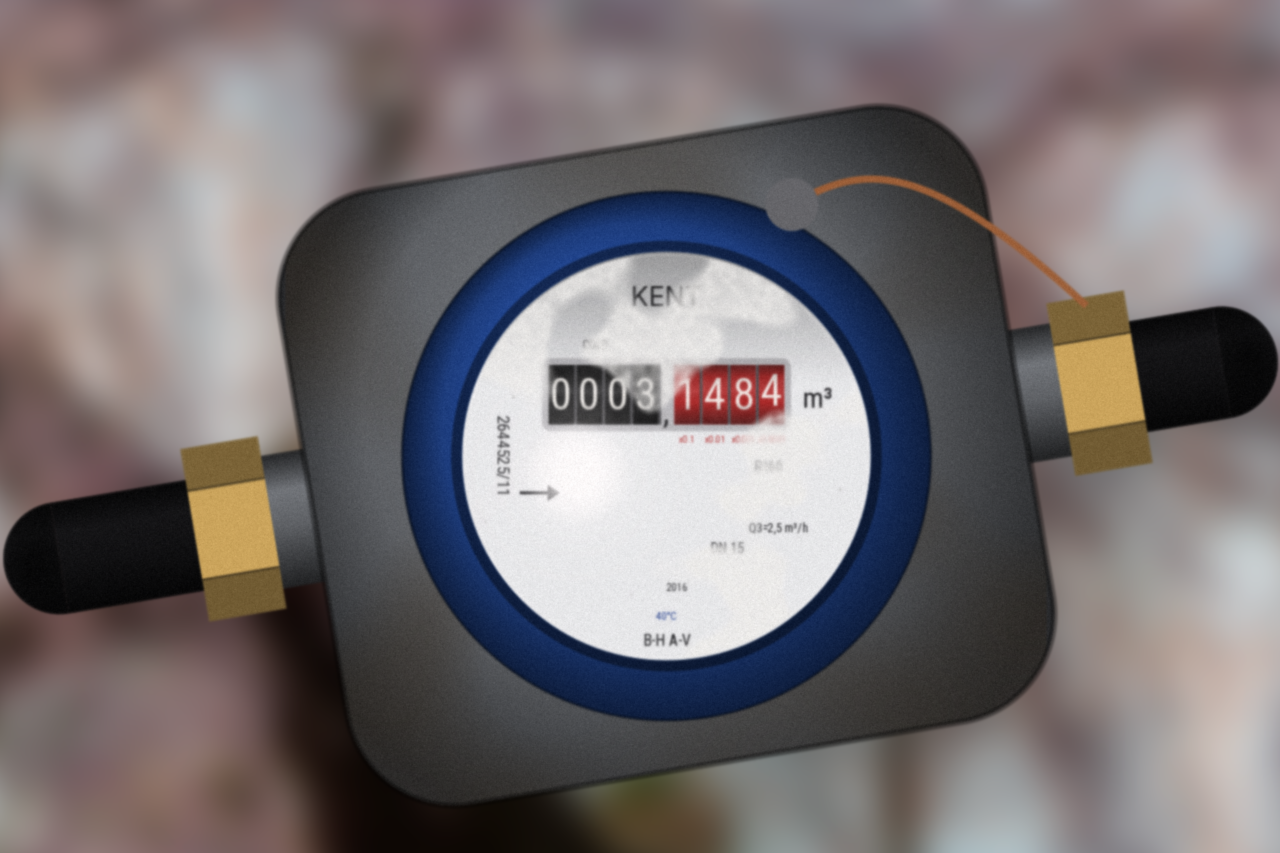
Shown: 3.1484 m³
